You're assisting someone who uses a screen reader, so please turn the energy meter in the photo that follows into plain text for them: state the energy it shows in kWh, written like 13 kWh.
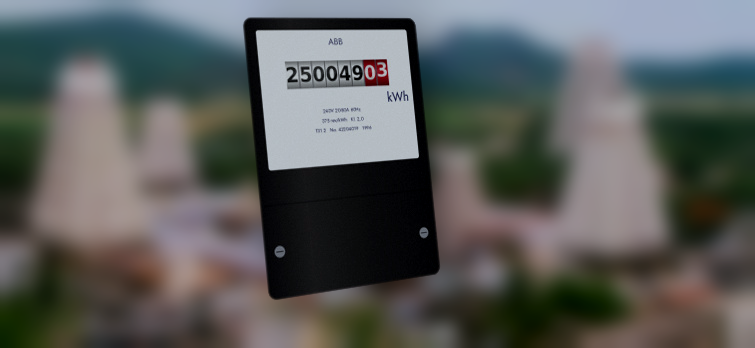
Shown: 250049.03 kWh
